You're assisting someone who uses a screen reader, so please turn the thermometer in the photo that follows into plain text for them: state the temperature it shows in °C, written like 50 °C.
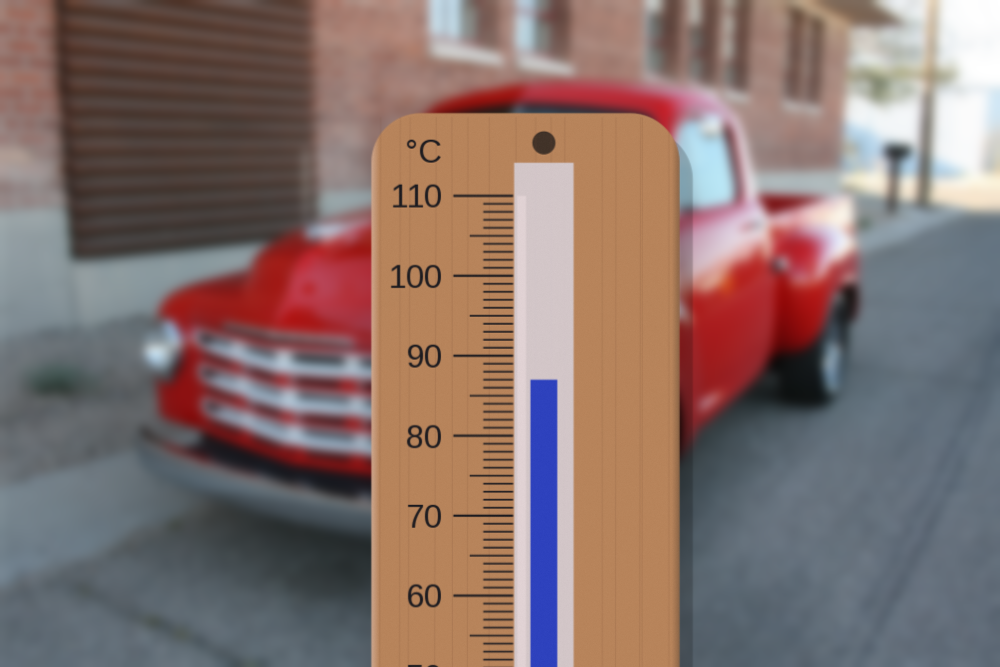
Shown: 87 °C
